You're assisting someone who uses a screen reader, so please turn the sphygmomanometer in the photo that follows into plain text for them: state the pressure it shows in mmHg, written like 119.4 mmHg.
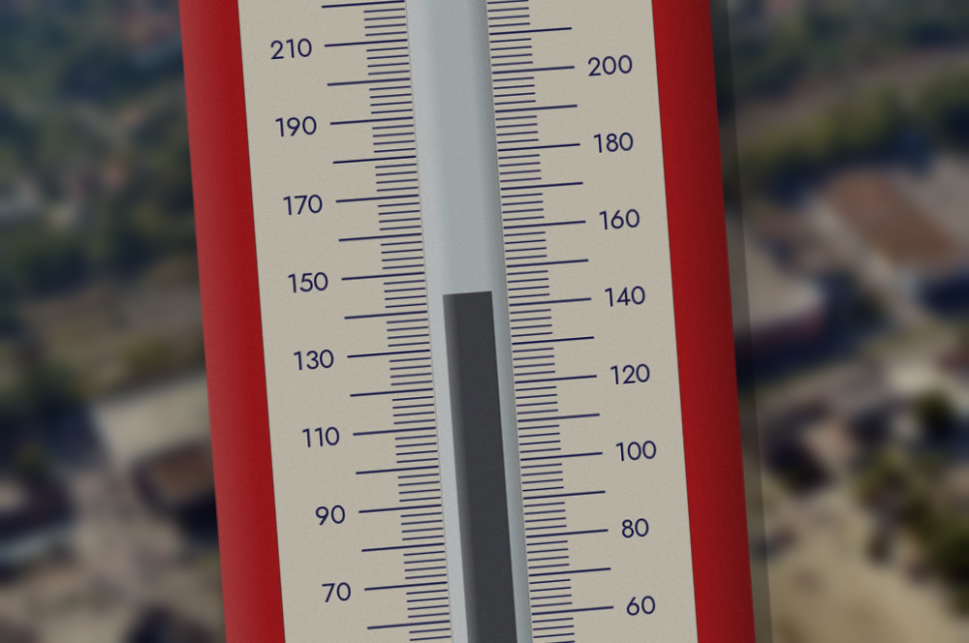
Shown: 144 mmHg
